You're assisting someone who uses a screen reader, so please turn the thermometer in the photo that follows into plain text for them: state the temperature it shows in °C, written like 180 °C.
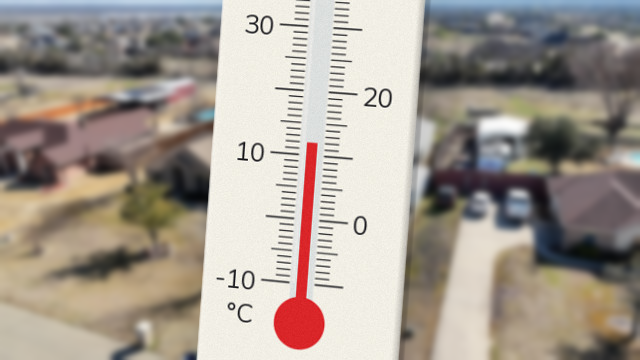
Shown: 12 °C
